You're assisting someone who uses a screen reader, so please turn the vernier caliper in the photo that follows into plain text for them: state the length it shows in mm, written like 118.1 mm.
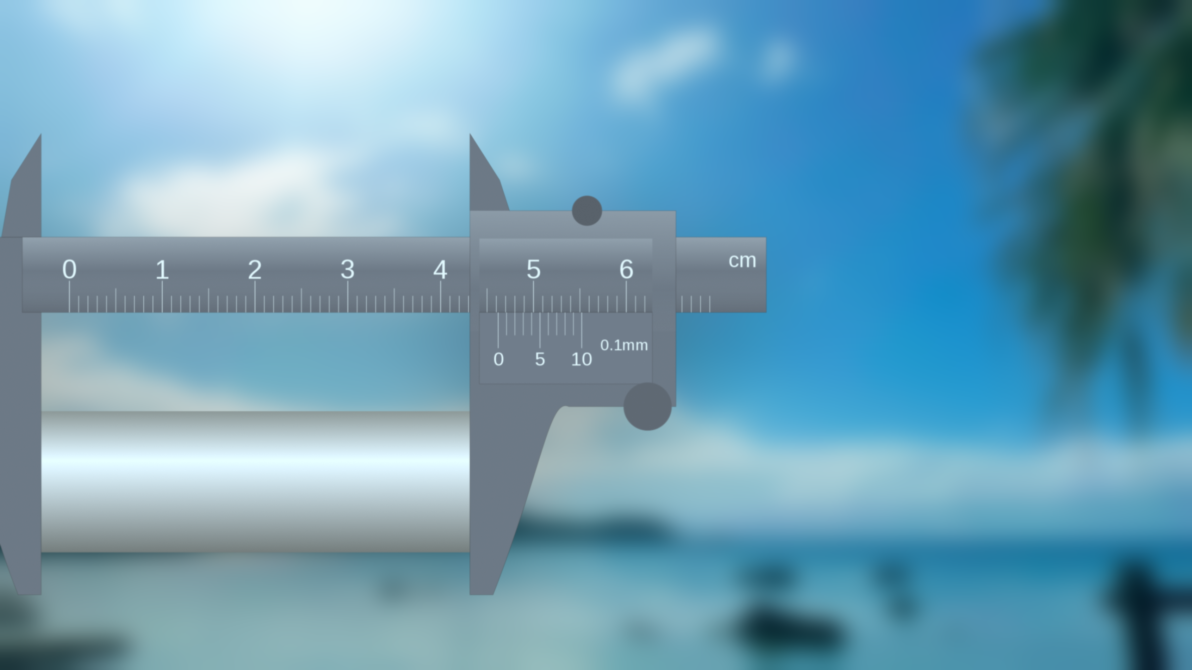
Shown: 46.2 mm
